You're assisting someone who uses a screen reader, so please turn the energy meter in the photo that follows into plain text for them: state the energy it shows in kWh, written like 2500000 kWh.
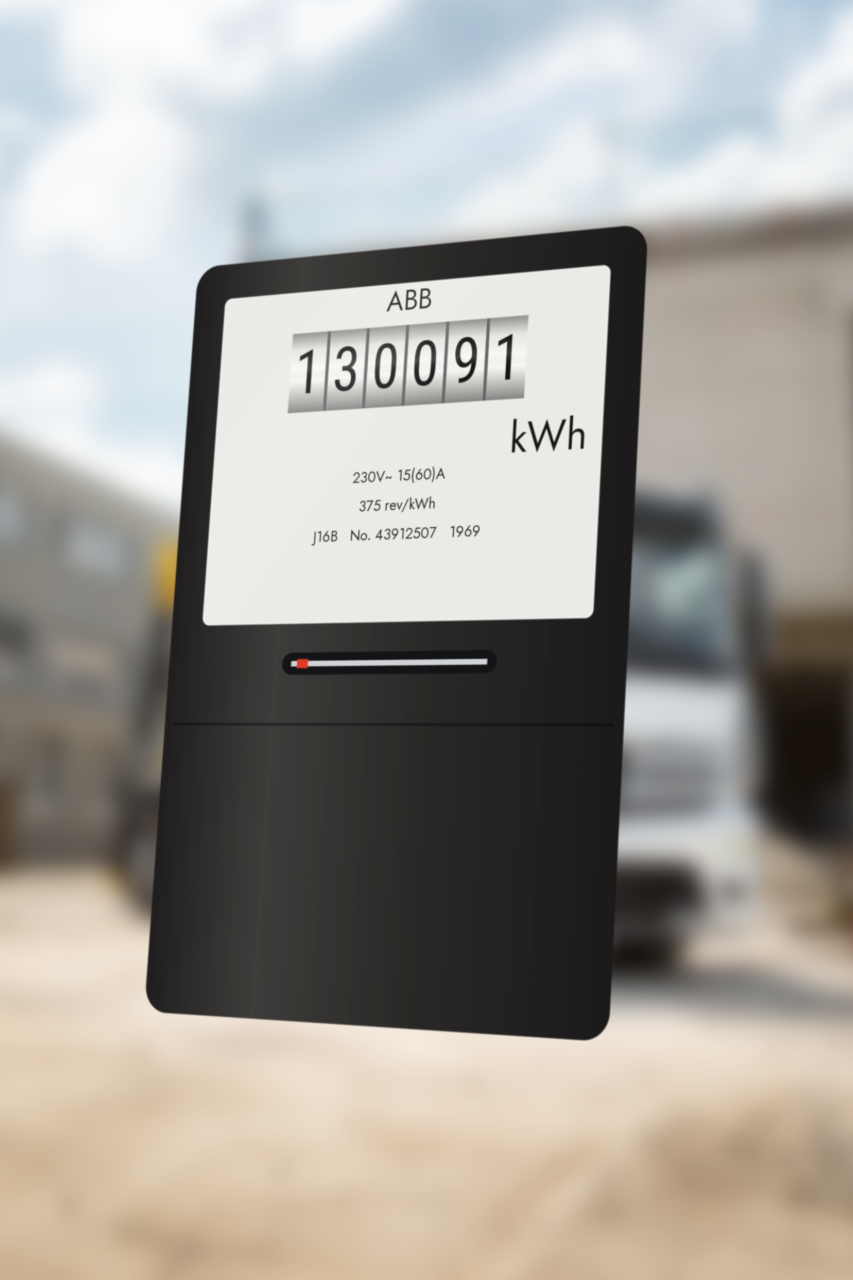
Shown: 130091 kWh
